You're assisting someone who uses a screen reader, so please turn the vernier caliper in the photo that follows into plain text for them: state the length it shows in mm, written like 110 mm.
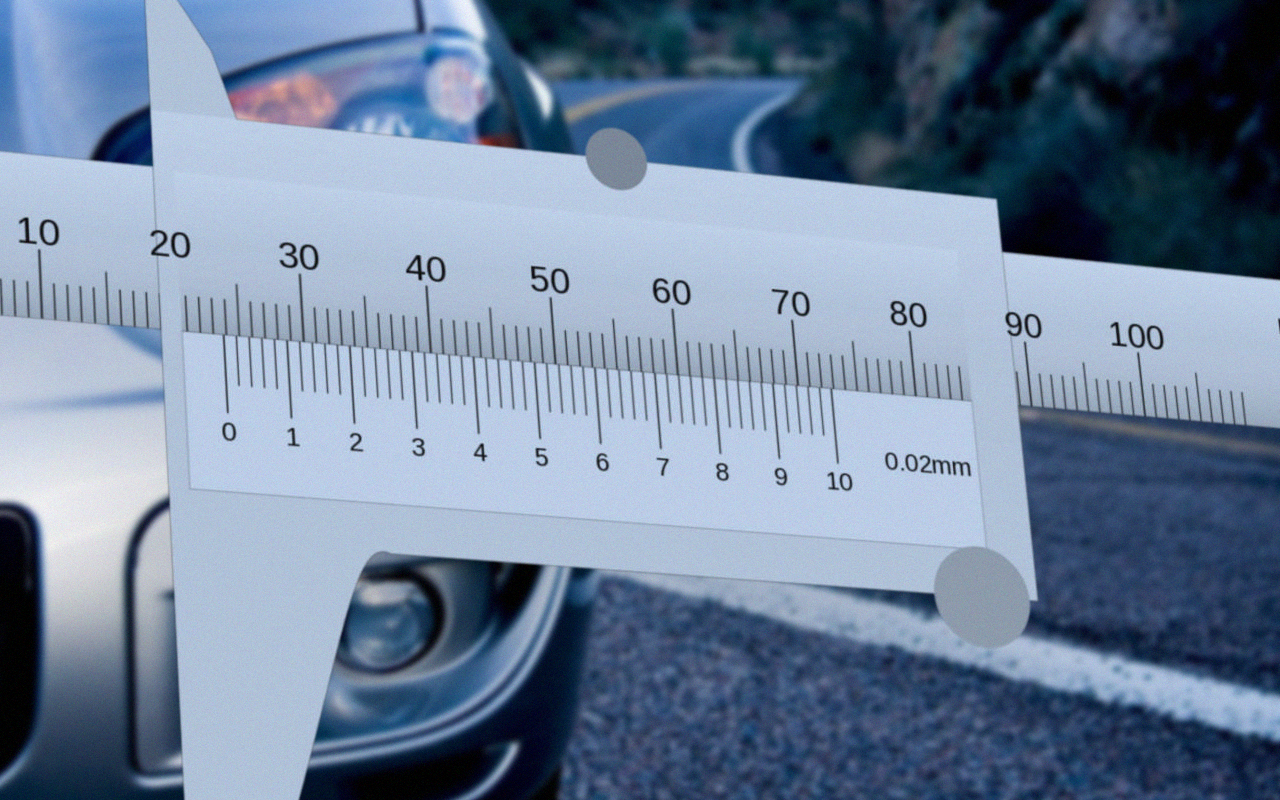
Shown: 23.8 mm
